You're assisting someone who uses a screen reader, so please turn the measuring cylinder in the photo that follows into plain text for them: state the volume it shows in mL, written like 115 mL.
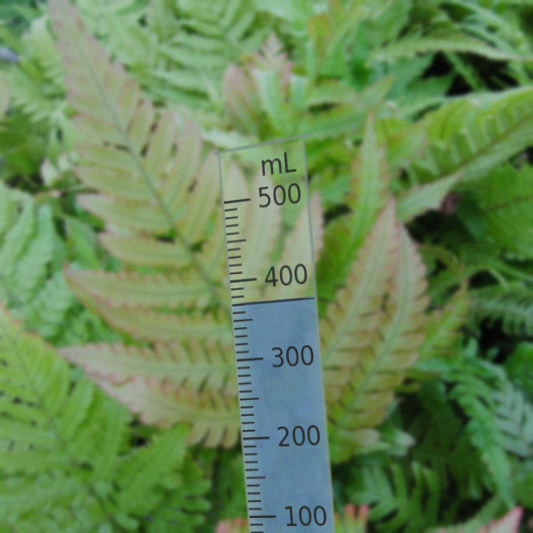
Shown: 370 mL
